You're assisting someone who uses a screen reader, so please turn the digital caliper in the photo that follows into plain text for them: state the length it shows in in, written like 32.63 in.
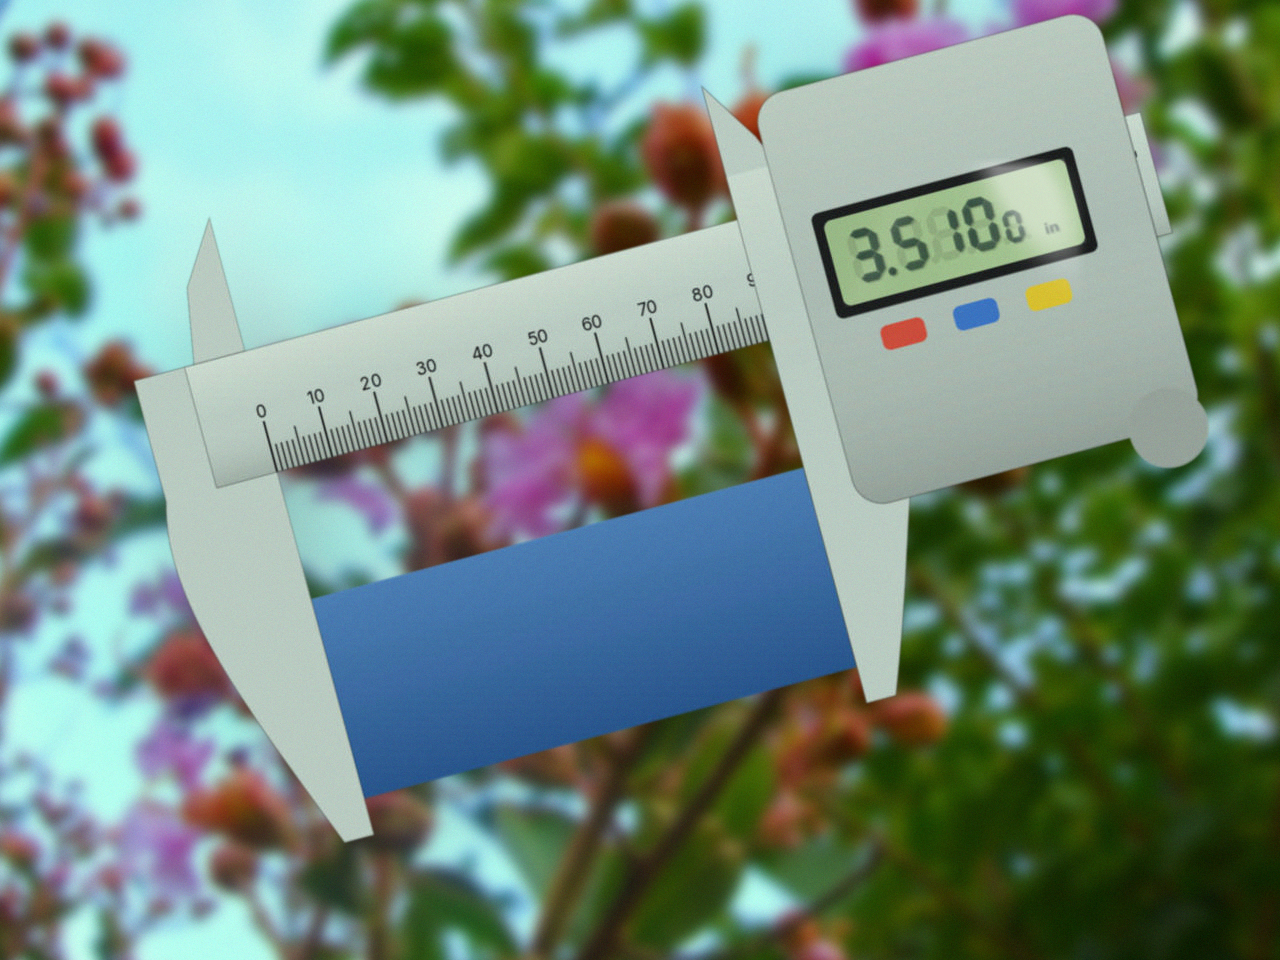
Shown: 3.5100 in
